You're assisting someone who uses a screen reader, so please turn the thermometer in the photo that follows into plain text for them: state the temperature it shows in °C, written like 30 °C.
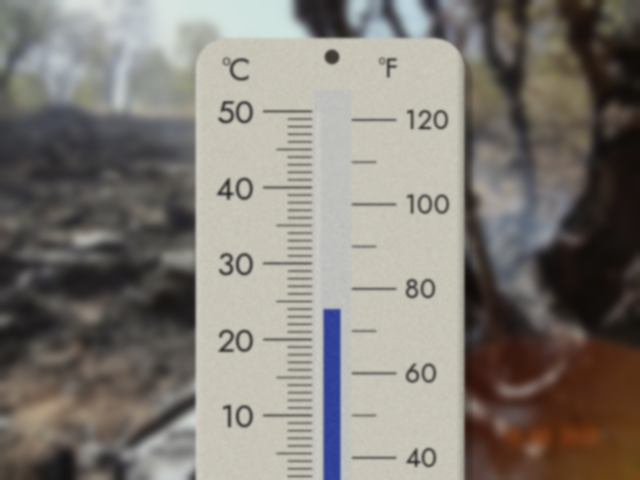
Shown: 24 °C
